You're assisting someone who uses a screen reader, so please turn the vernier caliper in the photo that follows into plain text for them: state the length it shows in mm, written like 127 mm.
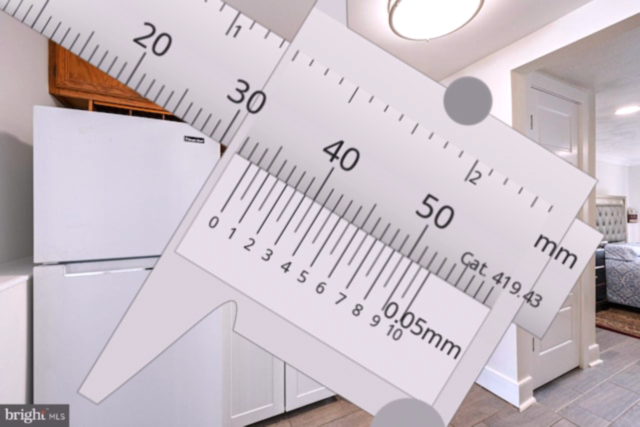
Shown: 33.4 mm
